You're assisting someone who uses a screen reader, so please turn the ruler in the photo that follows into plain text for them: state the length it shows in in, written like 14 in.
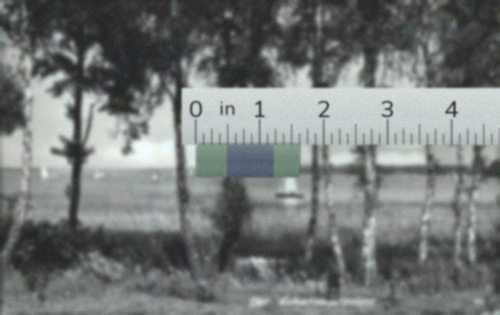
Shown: 1.625 in
